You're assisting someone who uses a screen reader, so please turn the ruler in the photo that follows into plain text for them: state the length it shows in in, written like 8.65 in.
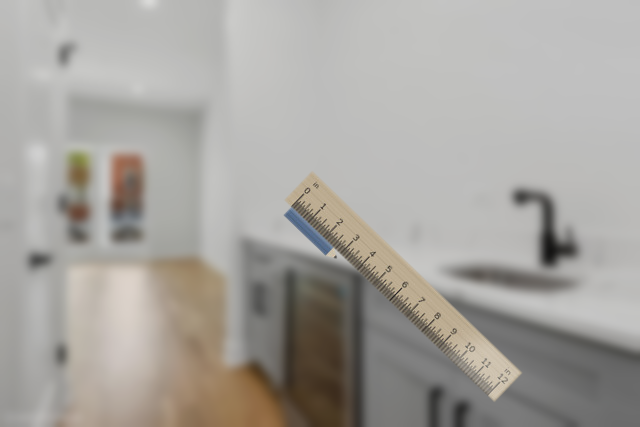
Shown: 3 in
